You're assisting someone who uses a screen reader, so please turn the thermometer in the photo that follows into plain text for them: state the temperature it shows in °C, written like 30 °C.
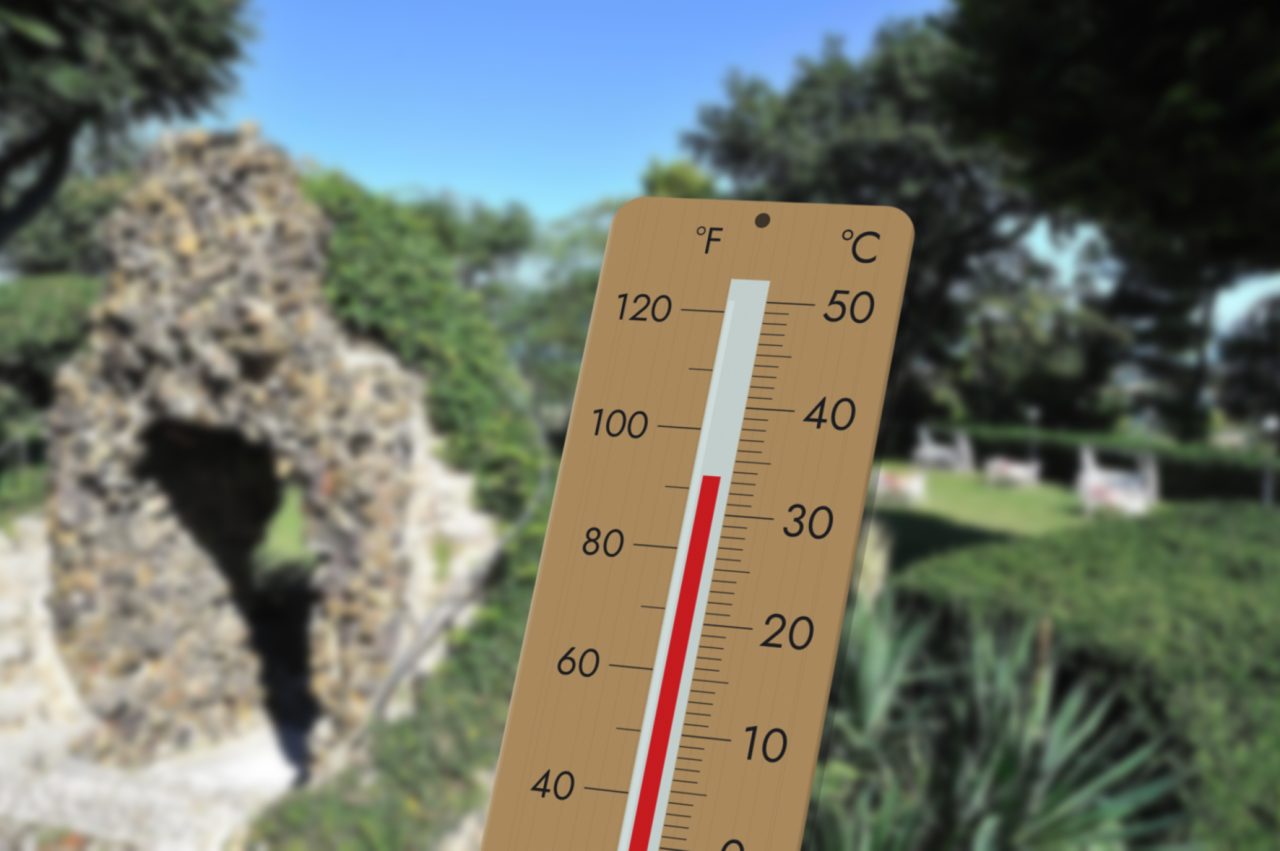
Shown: 33.5 °C
